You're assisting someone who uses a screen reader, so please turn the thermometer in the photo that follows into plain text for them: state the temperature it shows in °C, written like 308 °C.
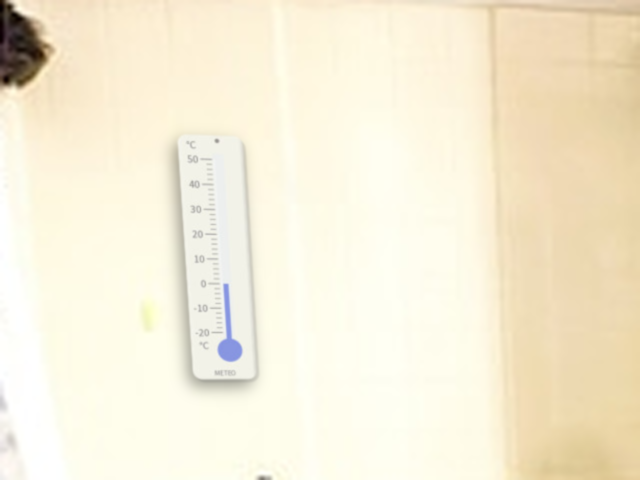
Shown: 0 °C
